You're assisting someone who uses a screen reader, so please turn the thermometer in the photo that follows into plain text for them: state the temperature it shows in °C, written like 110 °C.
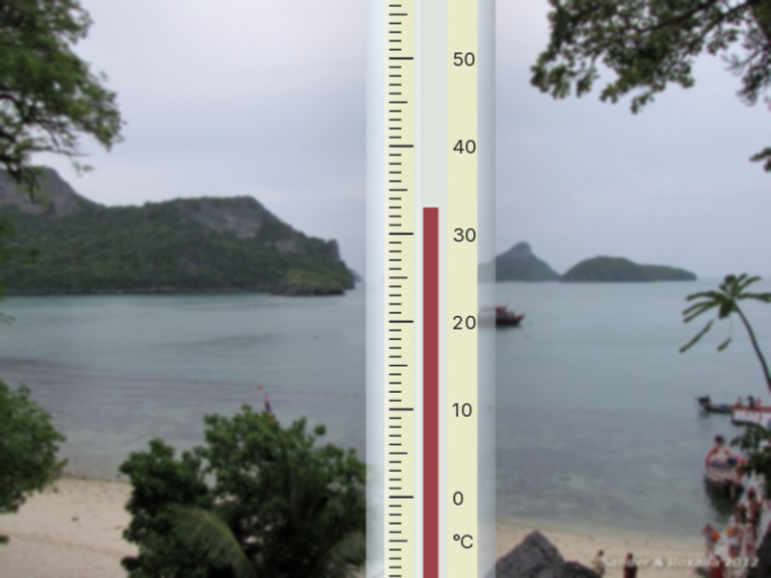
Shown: 33 °C
